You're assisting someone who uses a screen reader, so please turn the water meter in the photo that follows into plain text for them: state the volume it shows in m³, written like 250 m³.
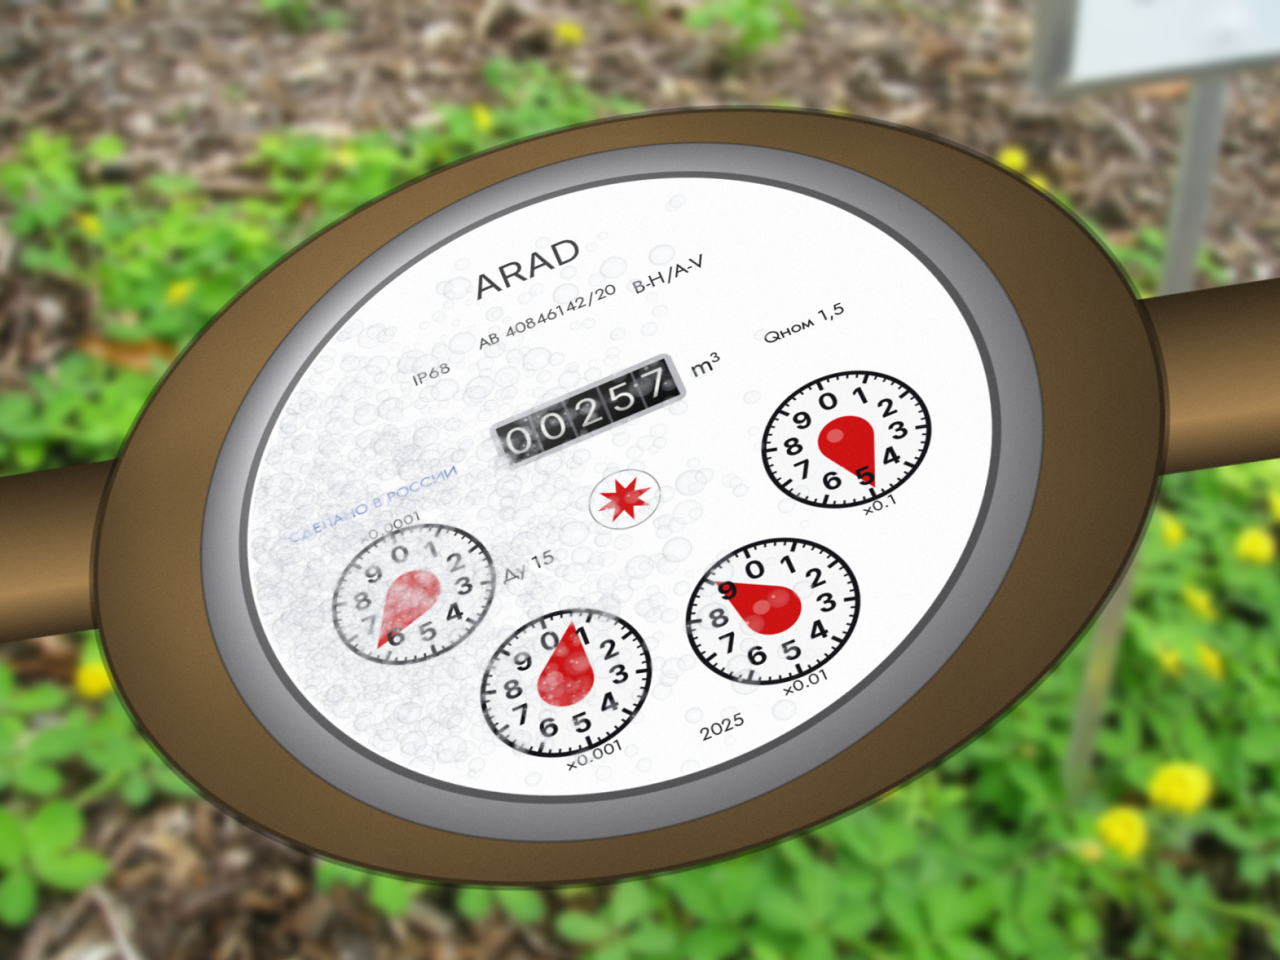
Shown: 257.4906 m³
